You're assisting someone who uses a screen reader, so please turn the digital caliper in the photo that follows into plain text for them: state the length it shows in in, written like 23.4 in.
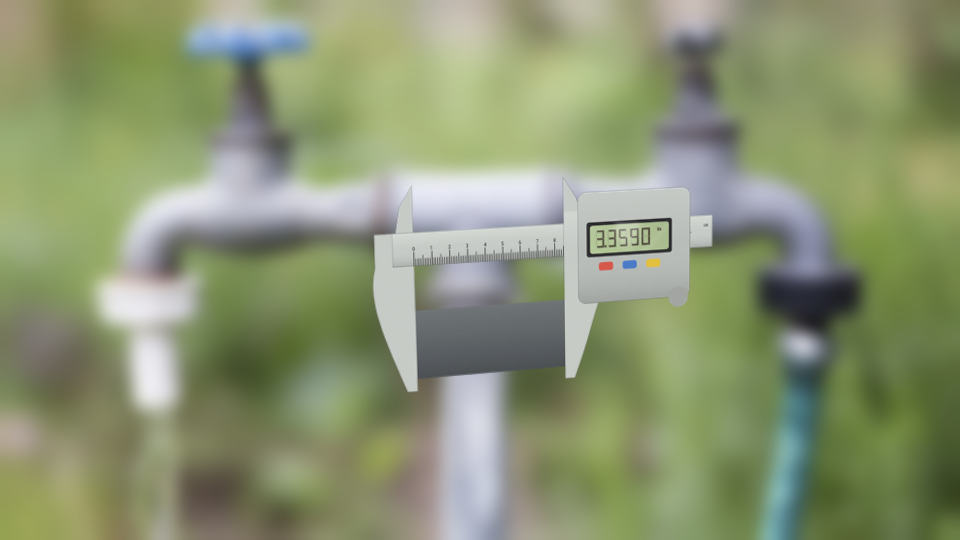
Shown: 3.3590 in
